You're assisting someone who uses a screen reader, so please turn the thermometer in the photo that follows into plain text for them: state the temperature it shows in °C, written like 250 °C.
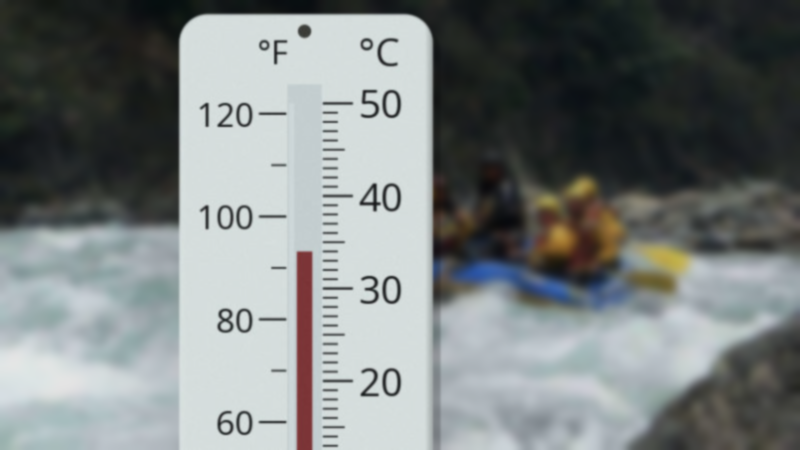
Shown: 34 °C
